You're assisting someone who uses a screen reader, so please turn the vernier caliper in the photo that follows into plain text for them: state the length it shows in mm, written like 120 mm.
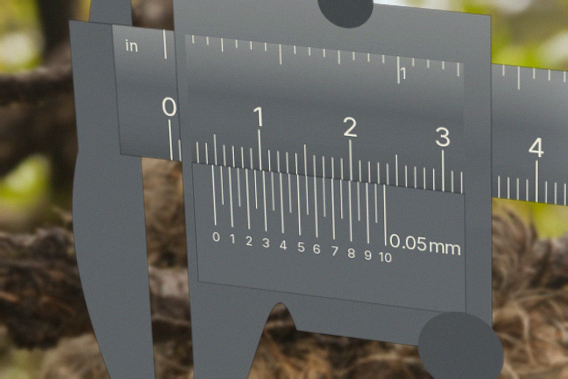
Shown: 4.6 mm
